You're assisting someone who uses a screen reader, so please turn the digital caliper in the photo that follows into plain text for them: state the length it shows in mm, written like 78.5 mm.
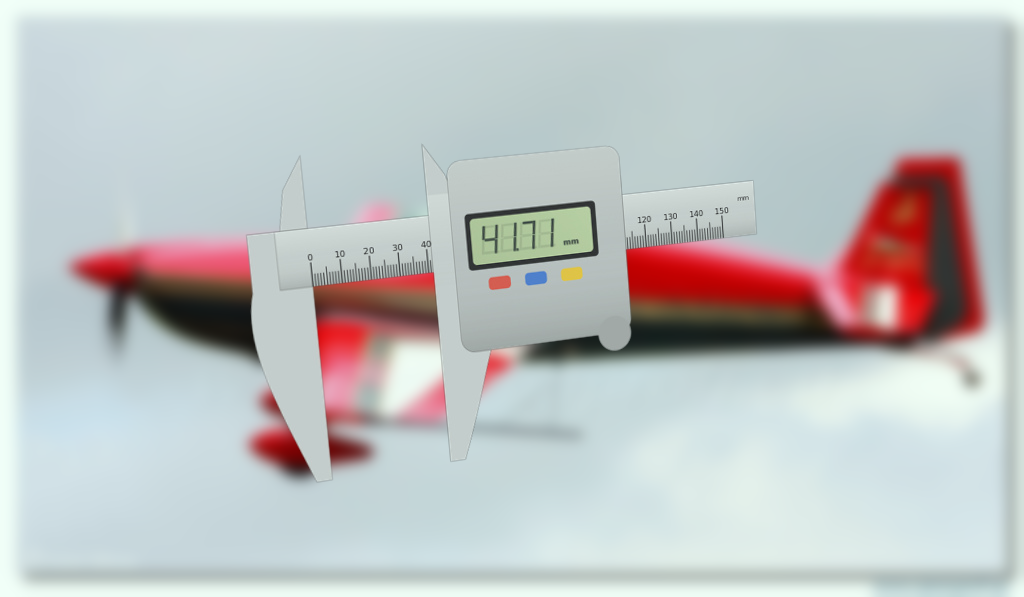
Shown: 41.71 mm
